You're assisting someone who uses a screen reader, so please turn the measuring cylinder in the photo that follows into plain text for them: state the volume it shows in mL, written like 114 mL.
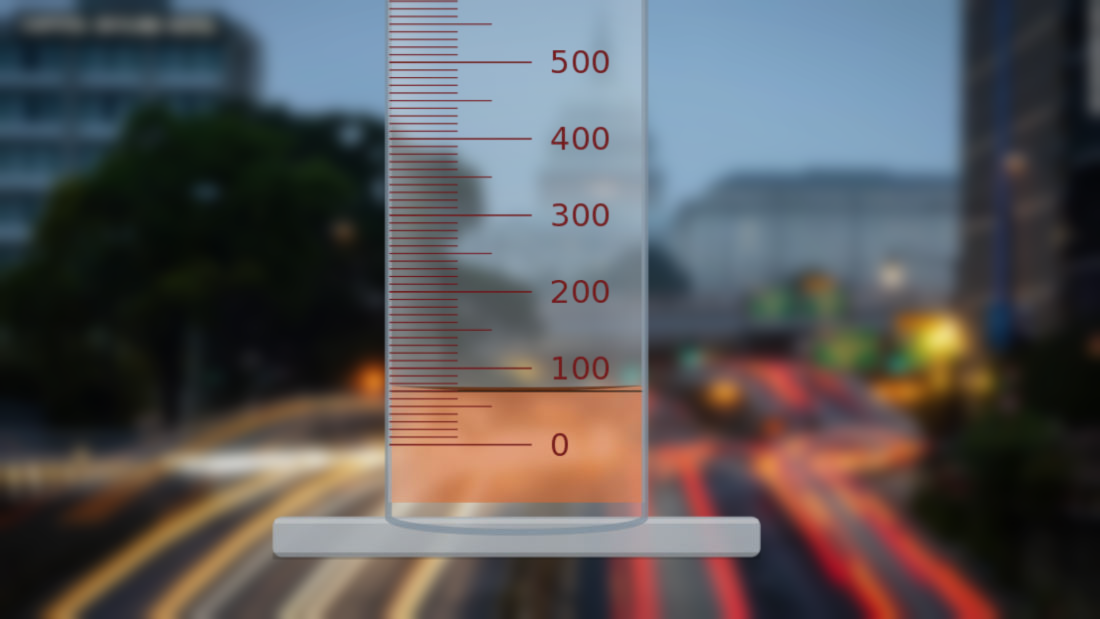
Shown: 70 mL
